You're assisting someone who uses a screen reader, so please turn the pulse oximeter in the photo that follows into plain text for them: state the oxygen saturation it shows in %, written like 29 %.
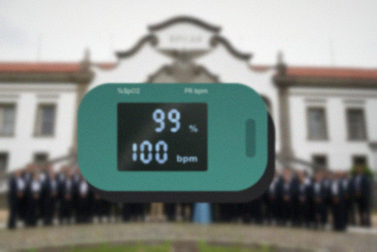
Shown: 99 %
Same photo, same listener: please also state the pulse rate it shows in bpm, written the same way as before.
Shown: 100 bpm
